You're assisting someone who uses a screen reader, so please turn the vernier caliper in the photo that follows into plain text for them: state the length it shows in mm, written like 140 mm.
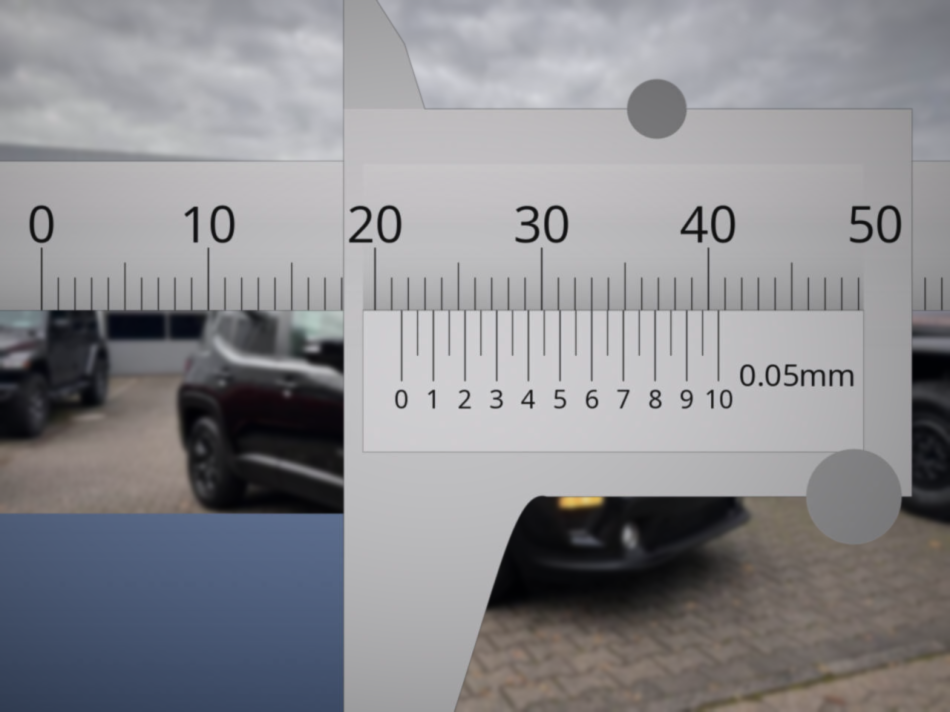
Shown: 21.6 mm
